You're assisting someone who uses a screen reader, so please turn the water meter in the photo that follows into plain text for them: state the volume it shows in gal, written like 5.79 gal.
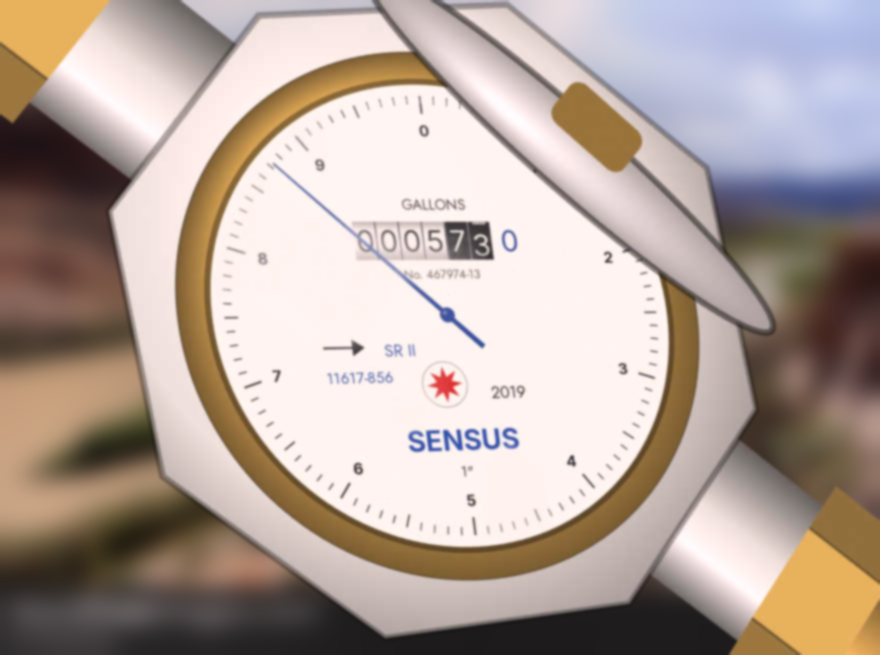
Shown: 5728.7 gal
